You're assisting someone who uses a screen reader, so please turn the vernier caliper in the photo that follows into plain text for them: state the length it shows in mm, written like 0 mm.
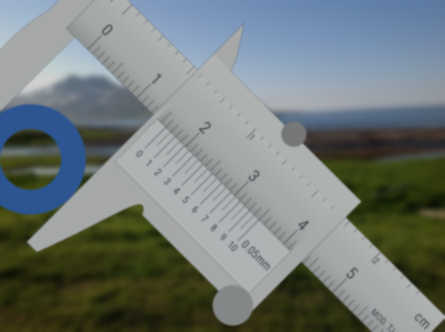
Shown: 16.0 mm
